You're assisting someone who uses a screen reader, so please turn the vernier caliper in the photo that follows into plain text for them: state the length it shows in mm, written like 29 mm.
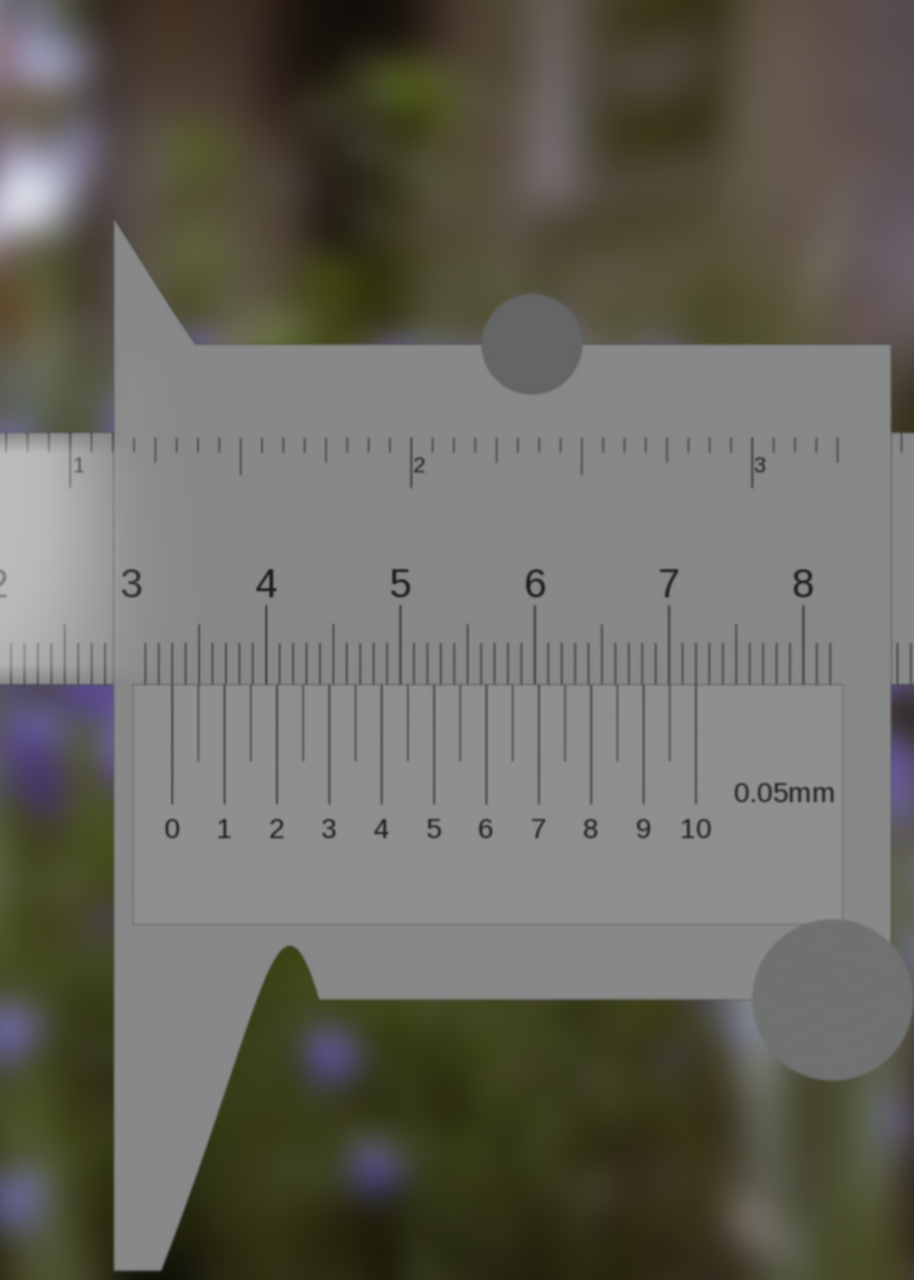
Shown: 33.0 mm
